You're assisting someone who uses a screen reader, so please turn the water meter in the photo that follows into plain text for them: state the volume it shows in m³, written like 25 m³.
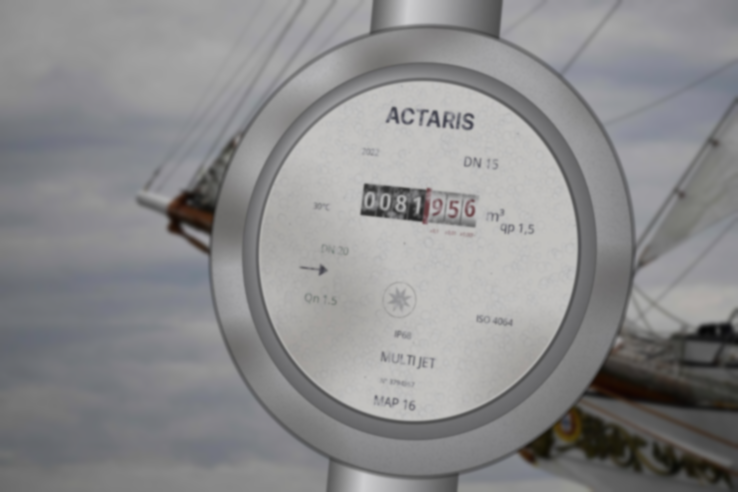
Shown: 81.956 m³
